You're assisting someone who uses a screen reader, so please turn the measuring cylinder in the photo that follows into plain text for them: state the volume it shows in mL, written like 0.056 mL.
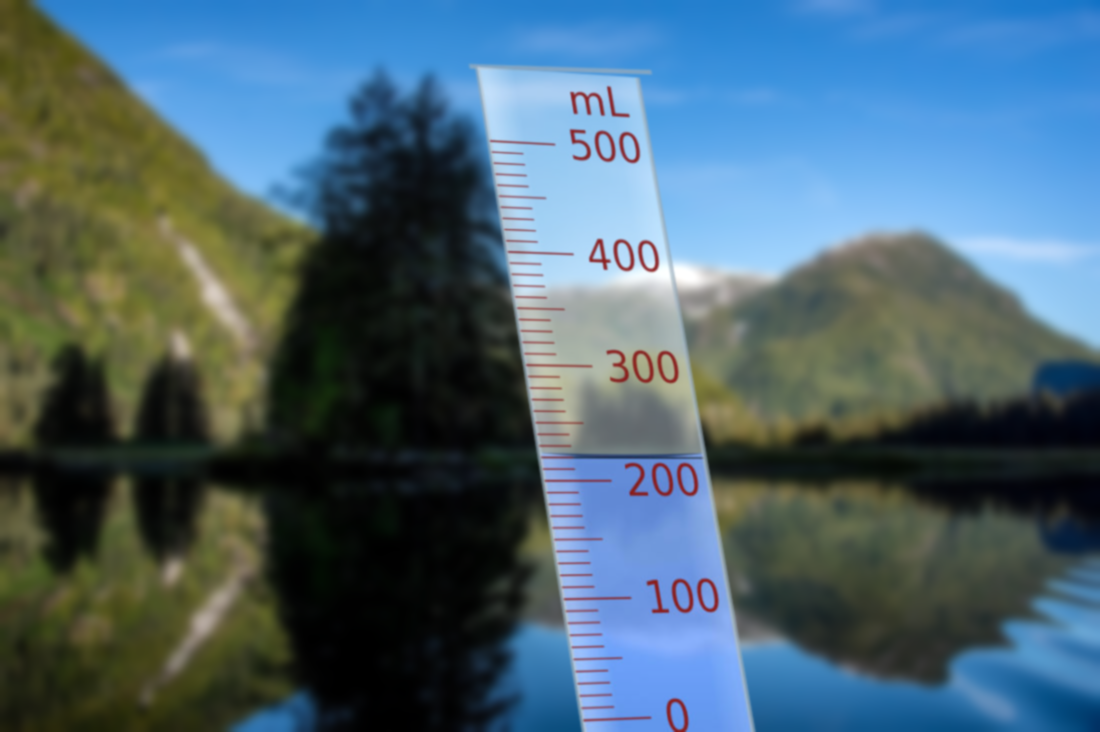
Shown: 220 mL
